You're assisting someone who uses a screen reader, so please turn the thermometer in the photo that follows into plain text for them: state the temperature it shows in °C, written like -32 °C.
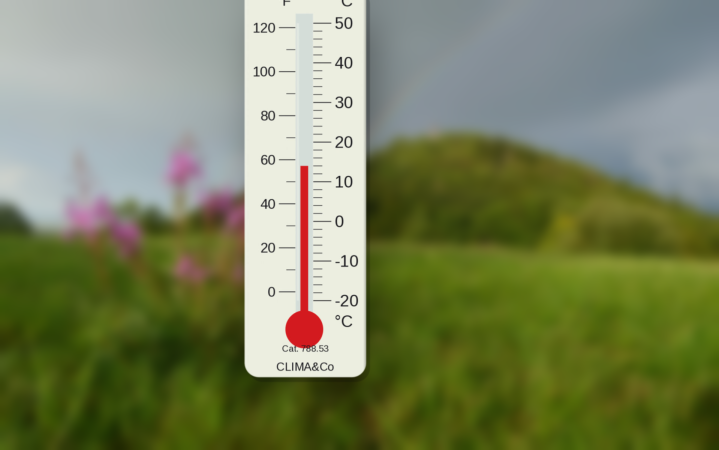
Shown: 14 °C
